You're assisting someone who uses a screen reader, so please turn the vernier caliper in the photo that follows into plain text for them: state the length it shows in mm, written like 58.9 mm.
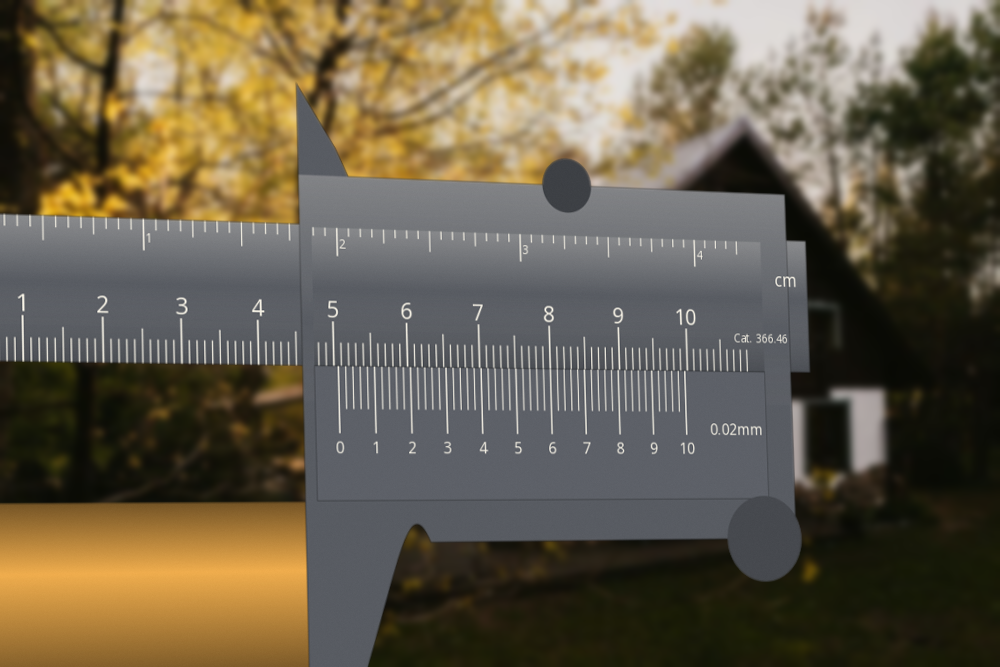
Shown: 50.6 mm
